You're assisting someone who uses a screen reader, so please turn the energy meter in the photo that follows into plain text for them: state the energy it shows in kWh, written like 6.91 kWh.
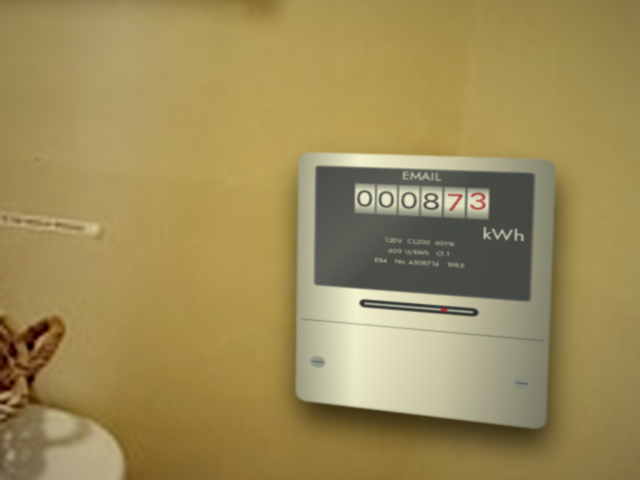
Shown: 8.73 kWh
